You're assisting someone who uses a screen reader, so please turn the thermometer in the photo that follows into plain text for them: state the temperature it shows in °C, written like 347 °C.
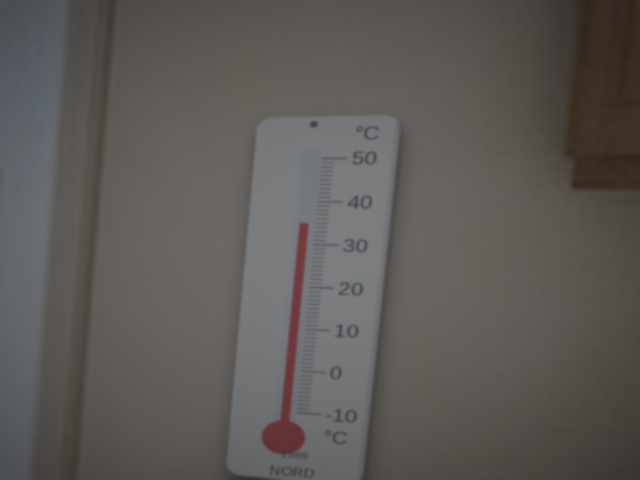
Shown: 35 °C
